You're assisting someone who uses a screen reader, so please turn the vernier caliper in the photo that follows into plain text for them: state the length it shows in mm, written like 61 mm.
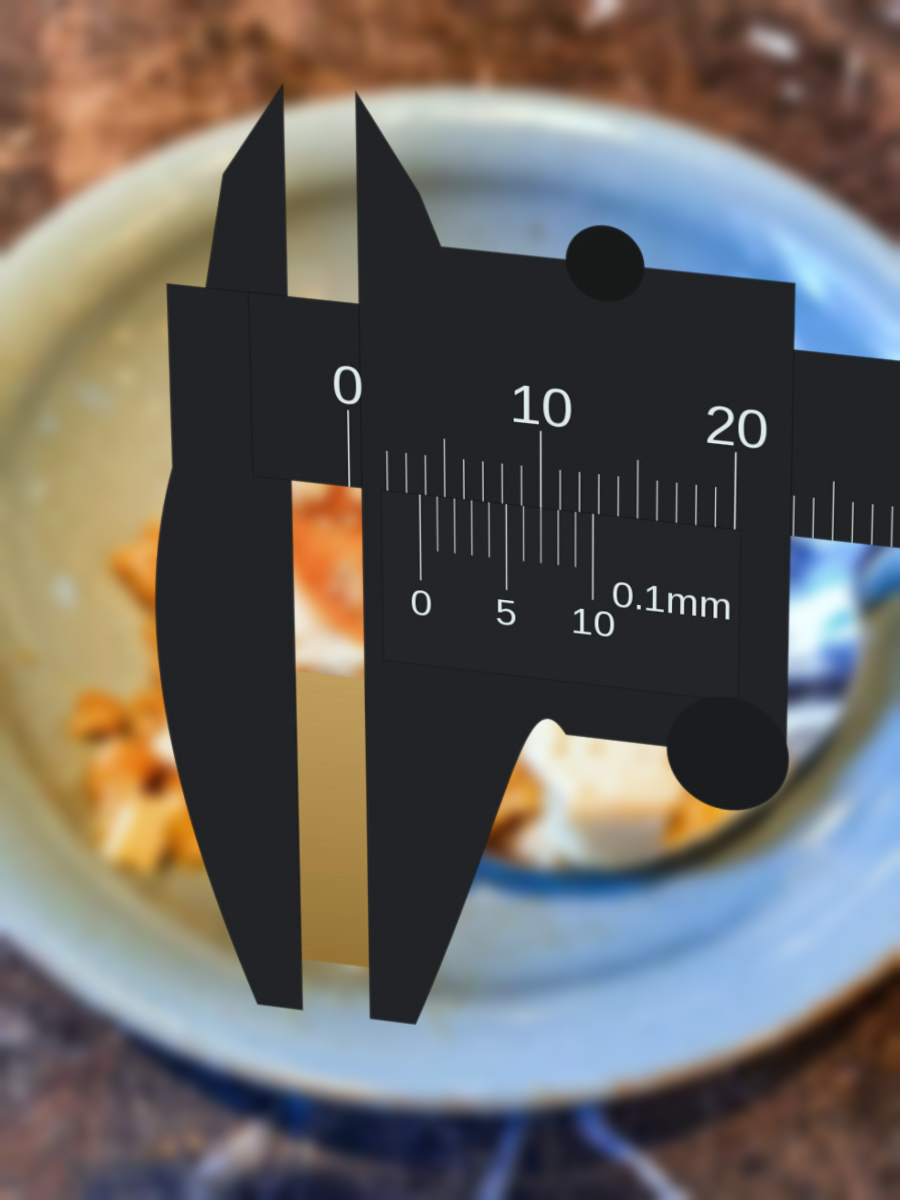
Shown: 3.7 mm
